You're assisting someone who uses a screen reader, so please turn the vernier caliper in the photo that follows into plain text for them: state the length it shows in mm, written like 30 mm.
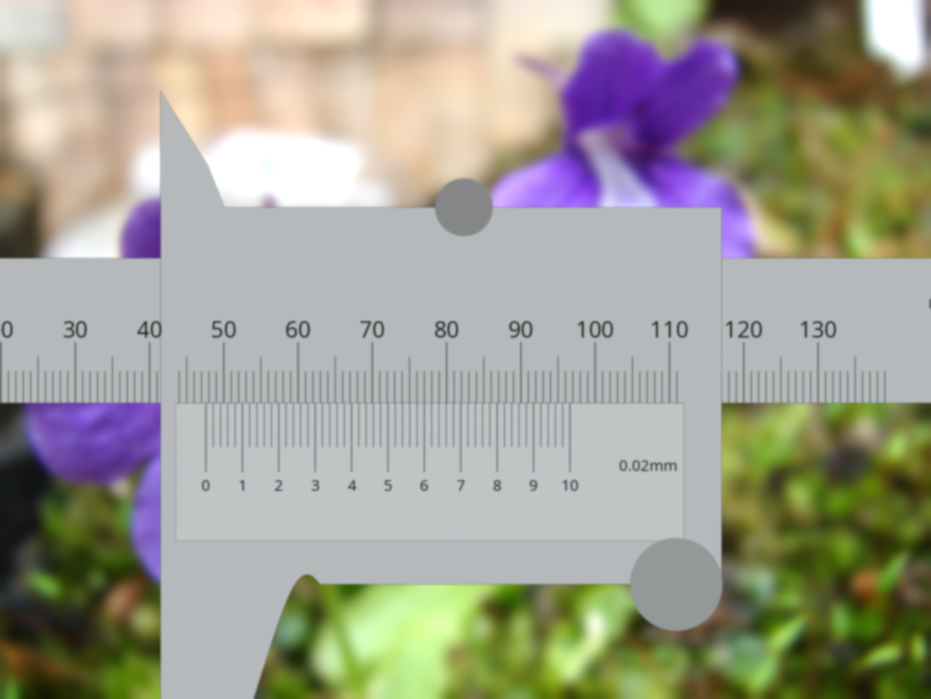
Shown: 47.6 mm
